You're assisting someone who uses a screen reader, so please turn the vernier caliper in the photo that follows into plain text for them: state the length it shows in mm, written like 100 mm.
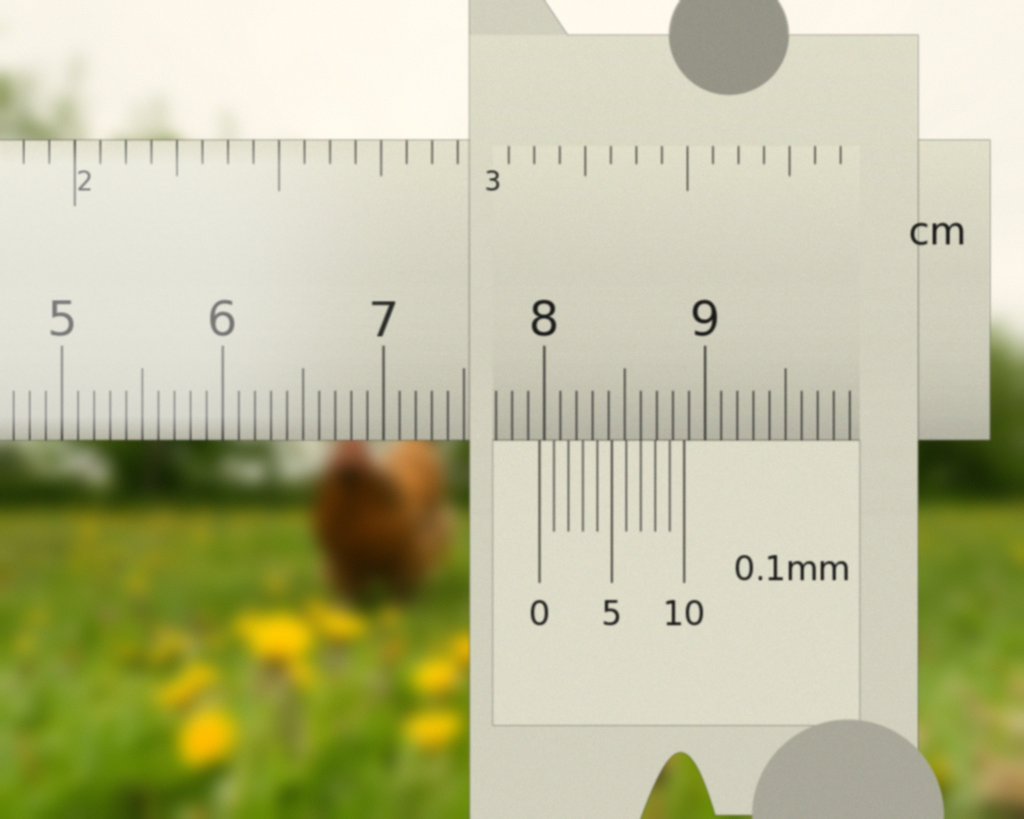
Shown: 79.7 mm
